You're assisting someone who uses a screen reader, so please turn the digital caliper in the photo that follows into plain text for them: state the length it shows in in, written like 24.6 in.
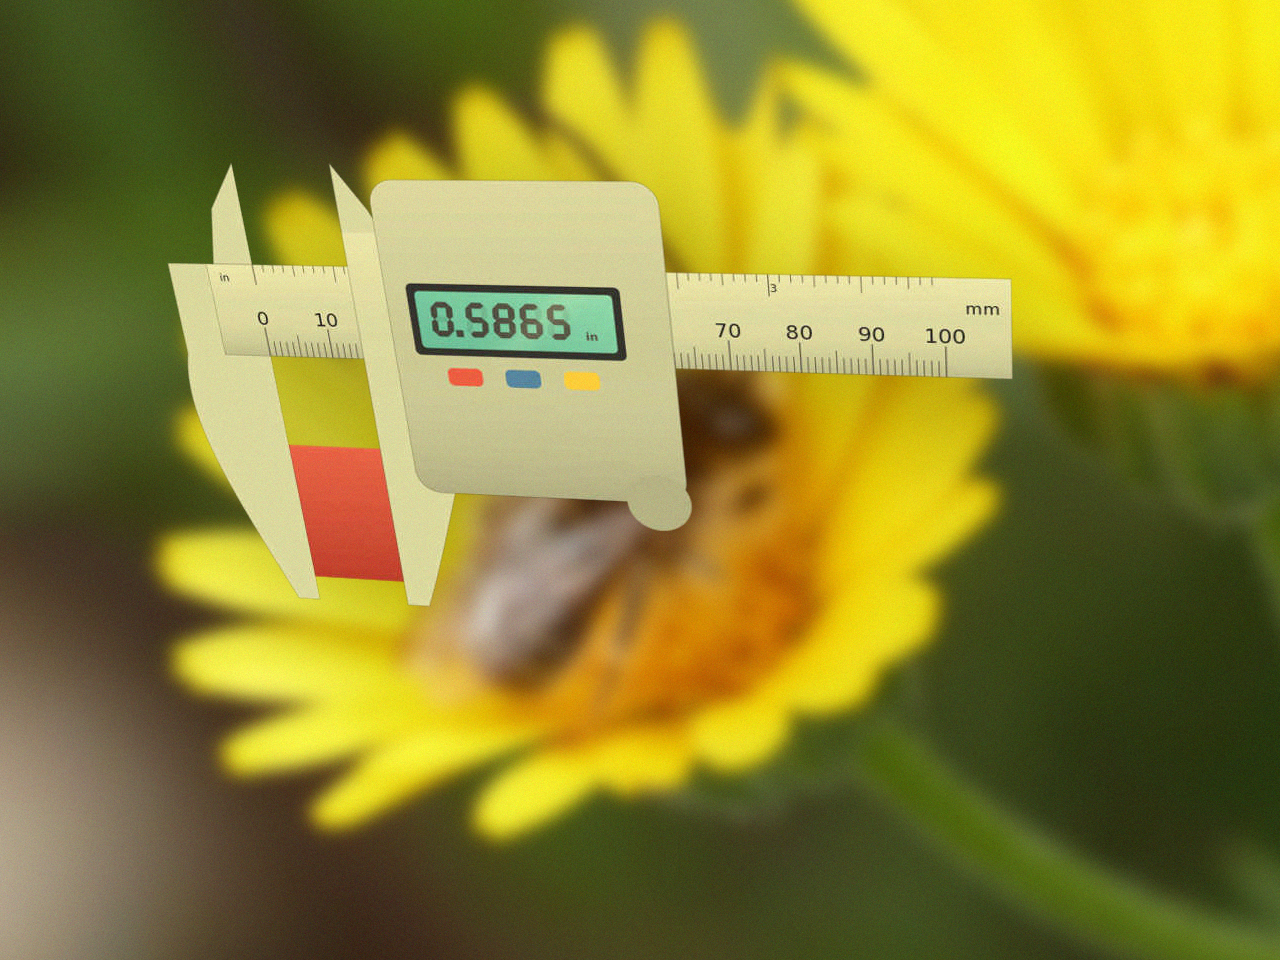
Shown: 0.5865 in
